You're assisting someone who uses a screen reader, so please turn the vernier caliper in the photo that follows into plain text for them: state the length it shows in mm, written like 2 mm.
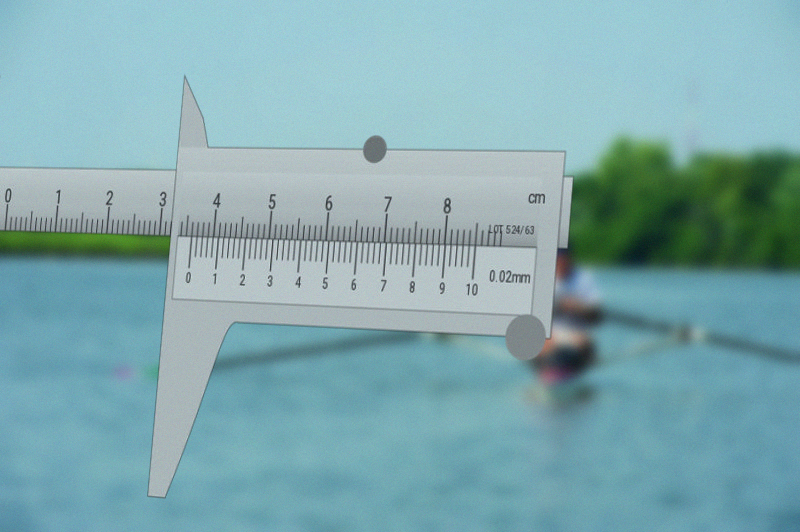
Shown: 36.0 mm
